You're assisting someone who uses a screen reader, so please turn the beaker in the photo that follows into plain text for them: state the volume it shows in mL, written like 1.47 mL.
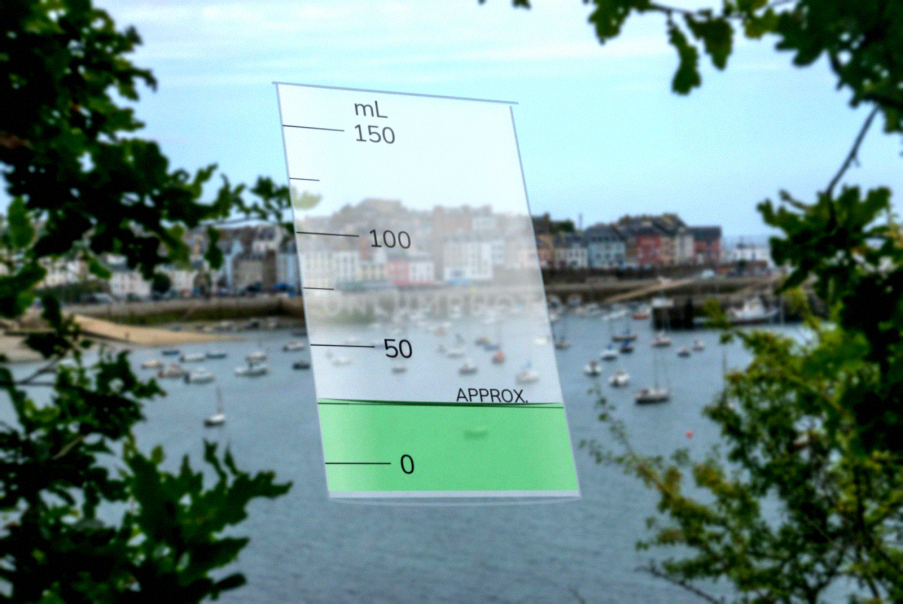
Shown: 25 mL
